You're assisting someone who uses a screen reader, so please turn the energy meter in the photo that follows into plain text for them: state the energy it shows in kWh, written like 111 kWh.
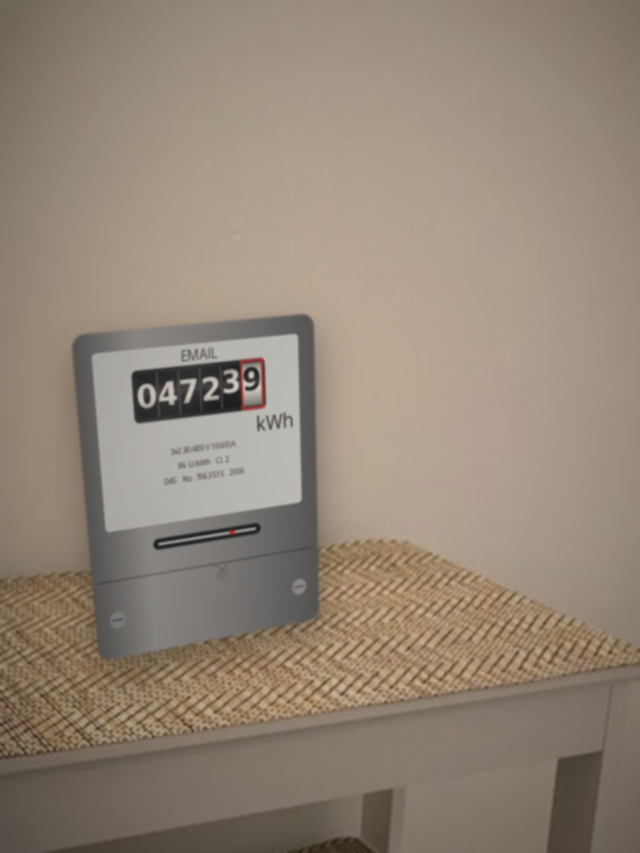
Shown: 4723.9 kWh
